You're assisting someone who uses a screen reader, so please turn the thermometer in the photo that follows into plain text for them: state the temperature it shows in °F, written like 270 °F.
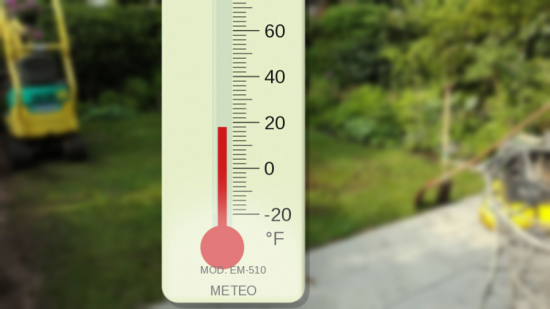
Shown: 18 °F
